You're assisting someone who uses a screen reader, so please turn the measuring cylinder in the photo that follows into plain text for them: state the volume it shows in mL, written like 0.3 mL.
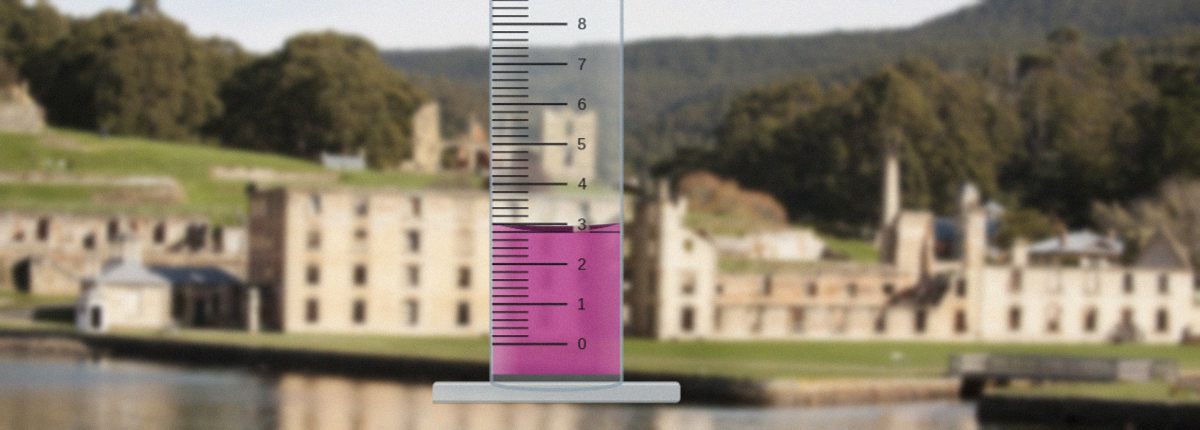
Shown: 2.8 mL
